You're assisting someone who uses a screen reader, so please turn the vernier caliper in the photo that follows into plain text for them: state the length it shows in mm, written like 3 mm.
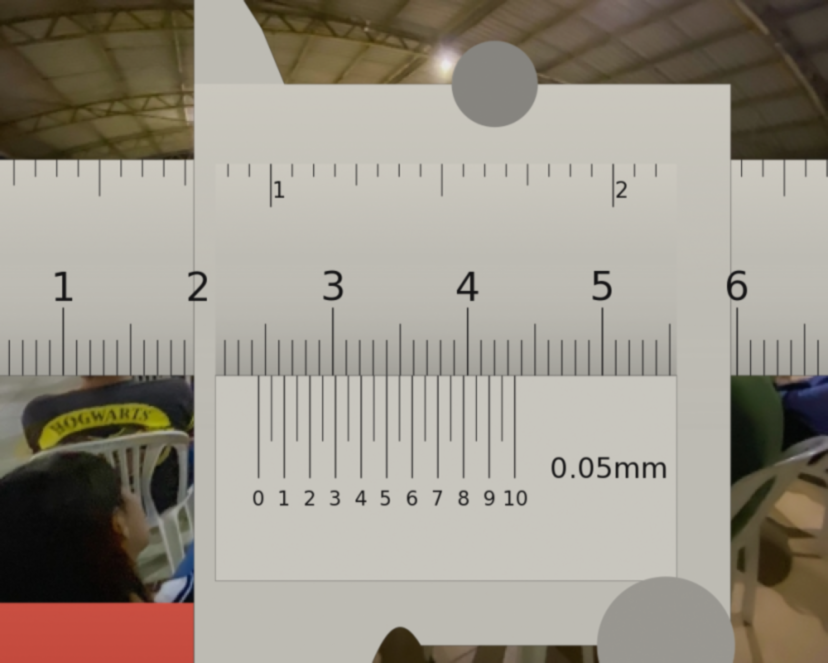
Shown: 24.5 mm
